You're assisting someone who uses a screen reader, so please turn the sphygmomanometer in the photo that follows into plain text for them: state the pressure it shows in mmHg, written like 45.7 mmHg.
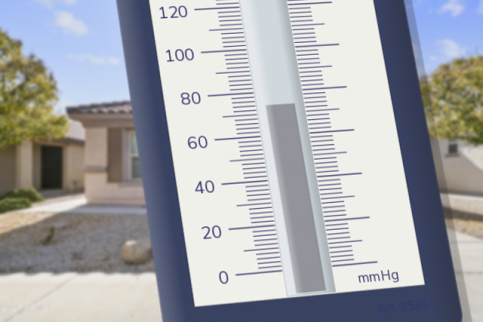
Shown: 74 mmHg
